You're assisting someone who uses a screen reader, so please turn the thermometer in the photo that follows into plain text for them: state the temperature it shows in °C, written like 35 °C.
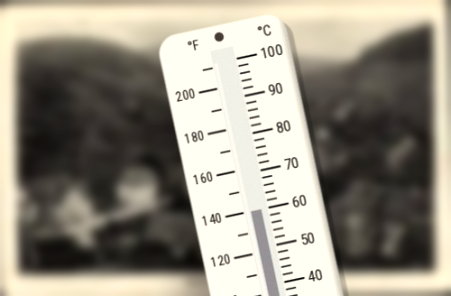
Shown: 60 °C
